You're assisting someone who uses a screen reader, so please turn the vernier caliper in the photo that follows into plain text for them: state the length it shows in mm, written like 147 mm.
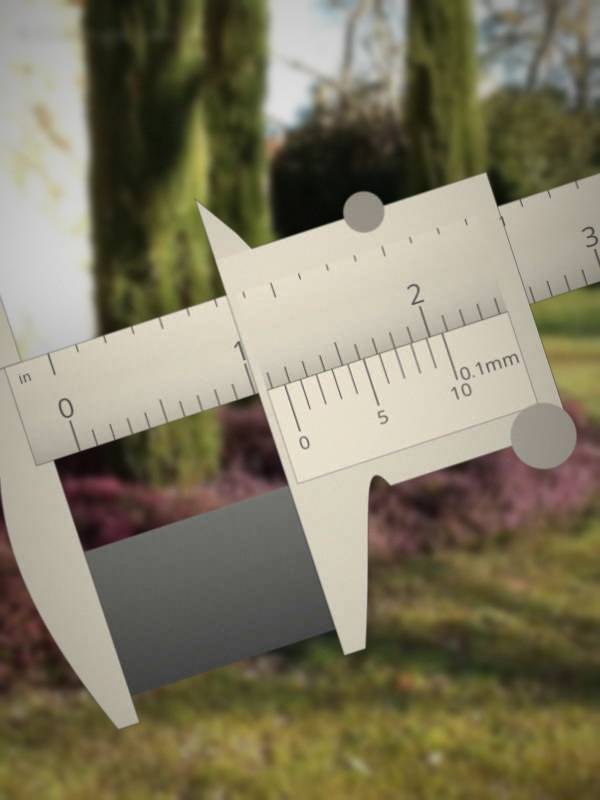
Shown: 11.7 mm
